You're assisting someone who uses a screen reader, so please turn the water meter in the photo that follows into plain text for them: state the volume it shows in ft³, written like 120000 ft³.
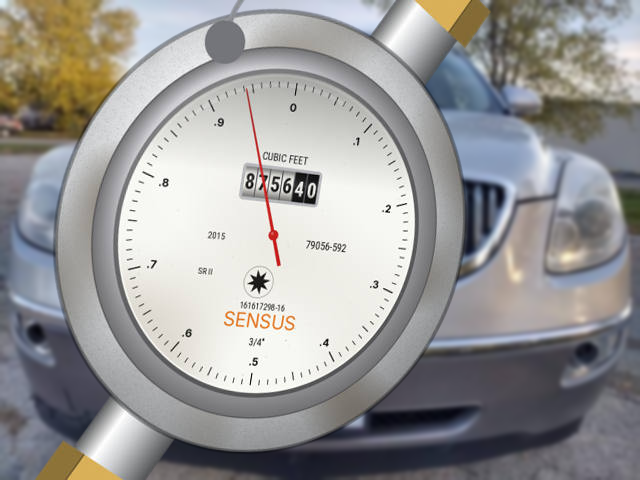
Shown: 875639.94 ft³
